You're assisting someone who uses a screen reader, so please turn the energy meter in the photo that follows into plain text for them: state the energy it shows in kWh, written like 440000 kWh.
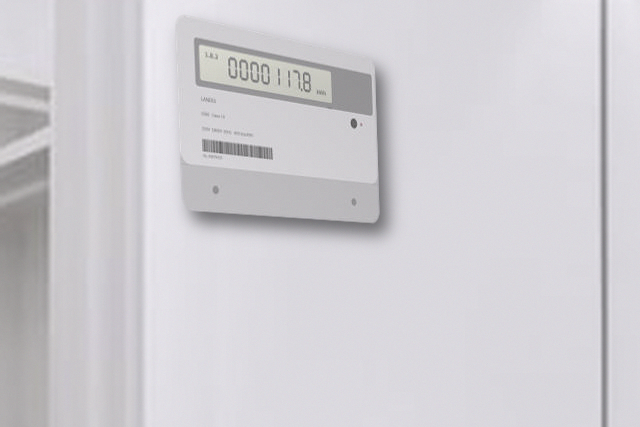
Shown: 117.8 kWh
